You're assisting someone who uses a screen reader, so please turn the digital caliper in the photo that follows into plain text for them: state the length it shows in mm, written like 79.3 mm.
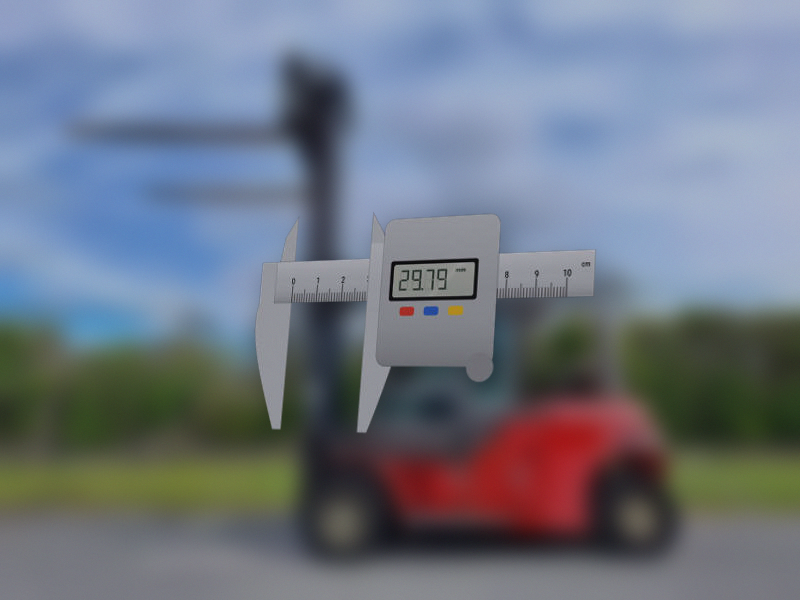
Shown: 29.79 mm
